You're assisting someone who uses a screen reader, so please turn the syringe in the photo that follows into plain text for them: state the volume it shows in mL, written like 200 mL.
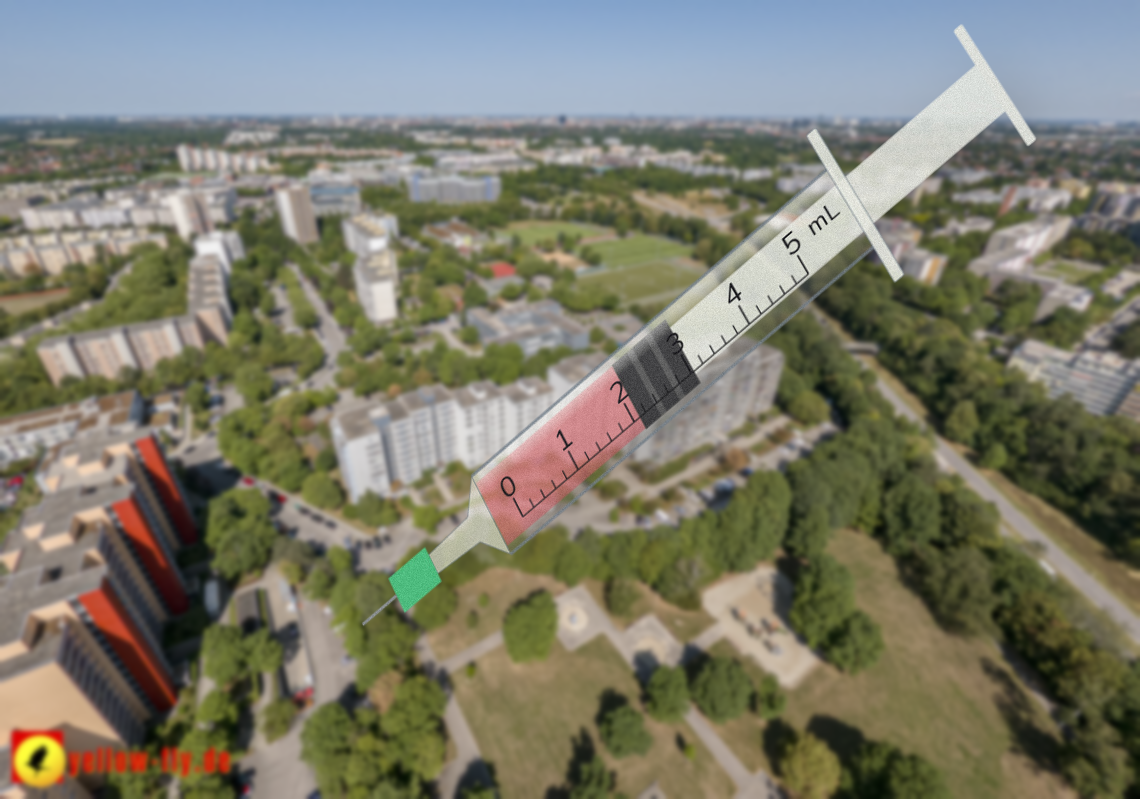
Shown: 2.1 mL
